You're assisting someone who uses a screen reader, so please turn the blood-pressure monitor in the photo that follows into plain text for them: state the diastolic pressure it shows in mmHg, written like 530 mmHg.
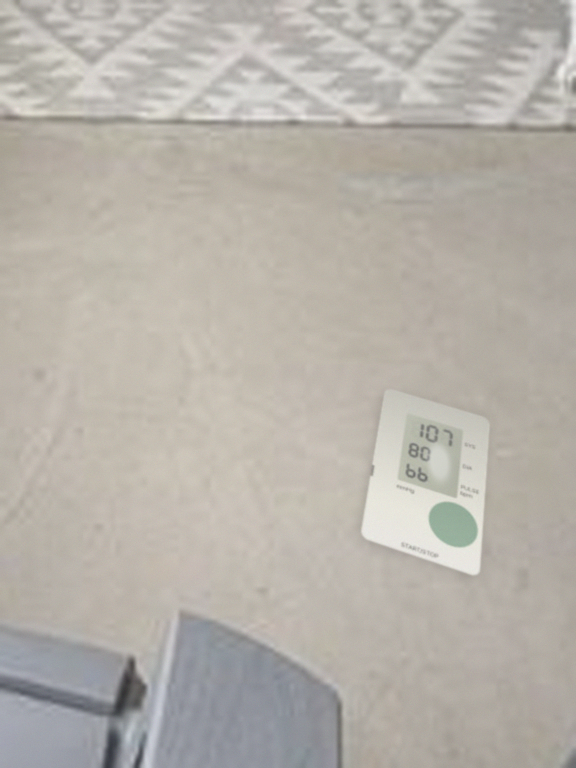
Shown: 80 mmHg
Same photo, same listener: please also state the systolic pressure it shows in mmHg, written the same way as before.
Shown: 107 mmHg
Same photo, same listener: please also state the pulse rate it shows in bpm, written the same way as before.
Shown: 66 bpm
